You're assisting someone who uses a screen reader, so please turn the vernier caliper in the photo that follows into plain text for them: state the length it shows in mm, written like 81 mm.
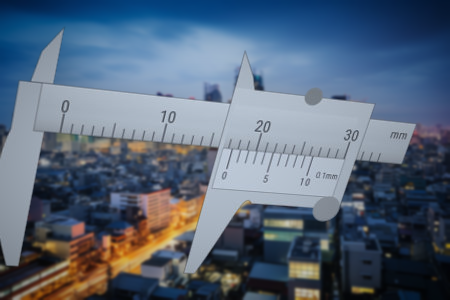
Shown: 17.4 mm
